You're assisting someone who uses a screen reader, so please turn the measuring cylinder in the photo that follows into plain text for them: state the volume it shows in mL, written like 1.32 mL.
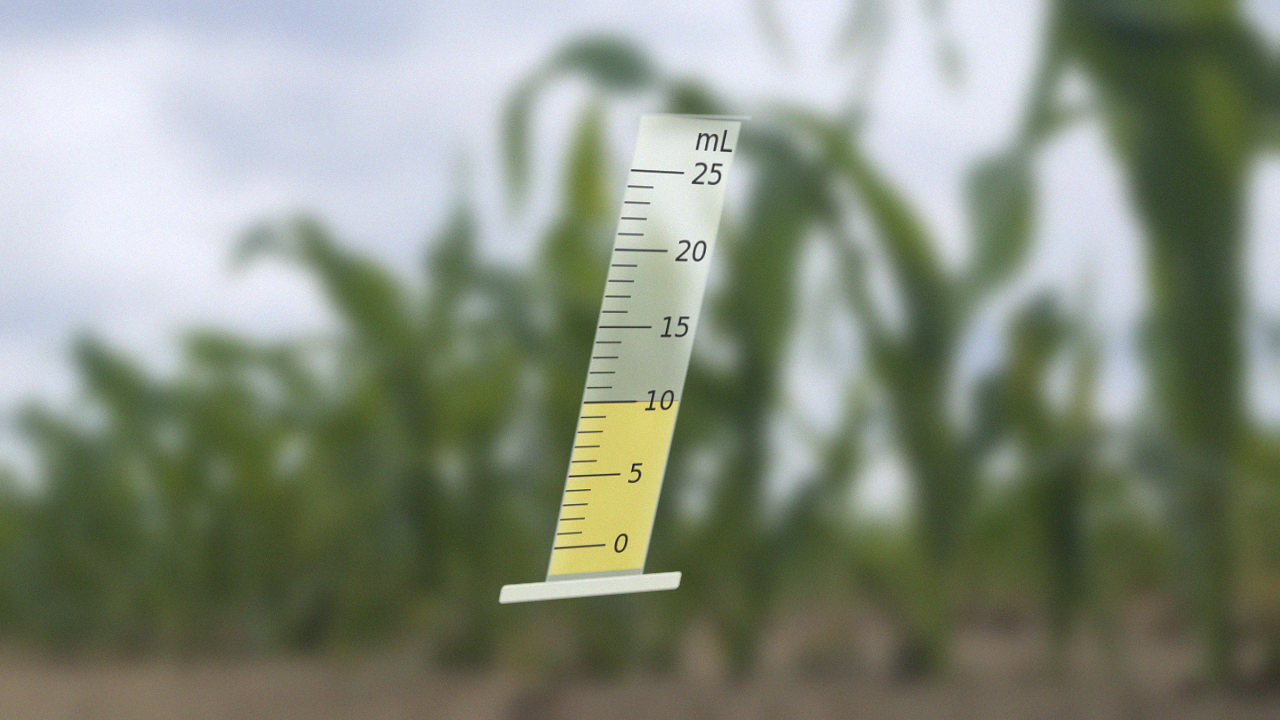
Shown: 10 mL
